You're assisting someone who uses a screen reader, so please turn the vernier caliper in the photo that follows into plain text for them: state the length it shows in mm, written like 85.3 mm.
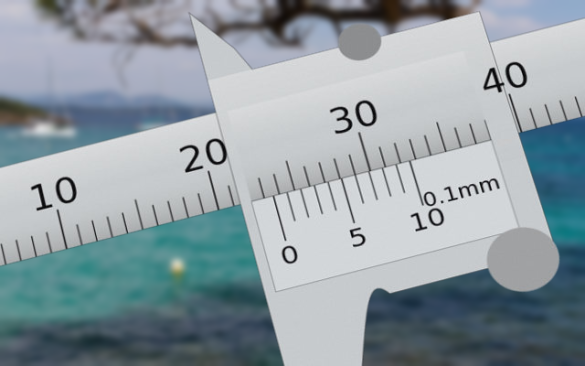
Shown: 23.6 mm
